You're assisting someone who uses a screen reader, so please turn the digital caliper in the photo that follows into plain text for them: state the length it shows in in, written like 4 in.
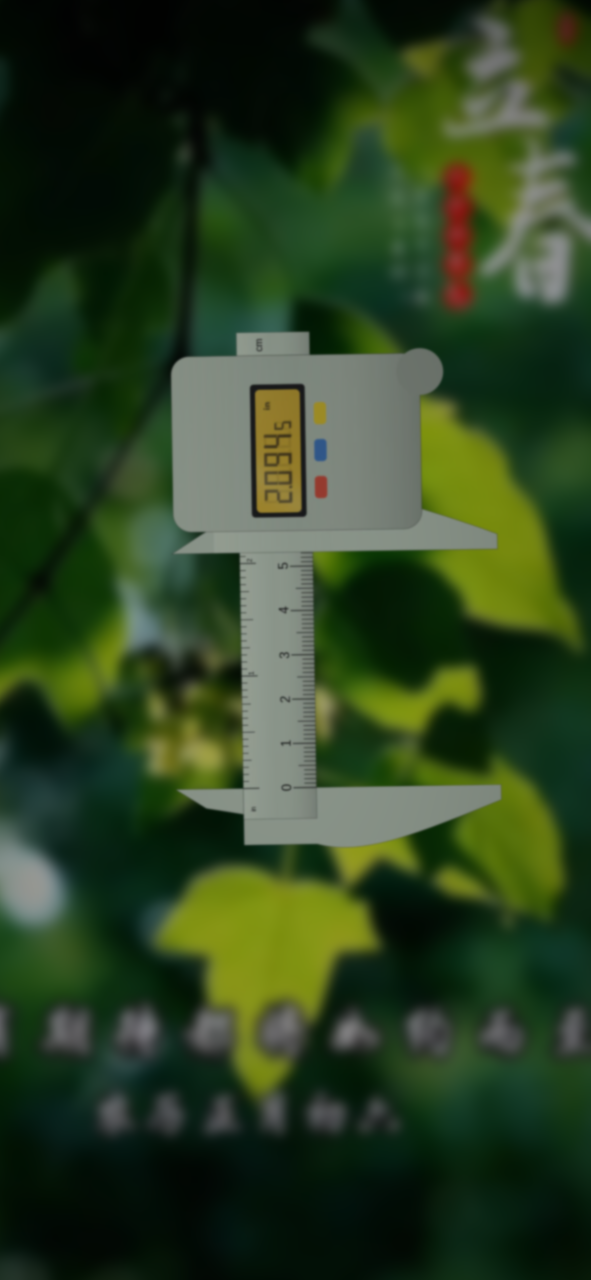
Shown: 2.0945 in
